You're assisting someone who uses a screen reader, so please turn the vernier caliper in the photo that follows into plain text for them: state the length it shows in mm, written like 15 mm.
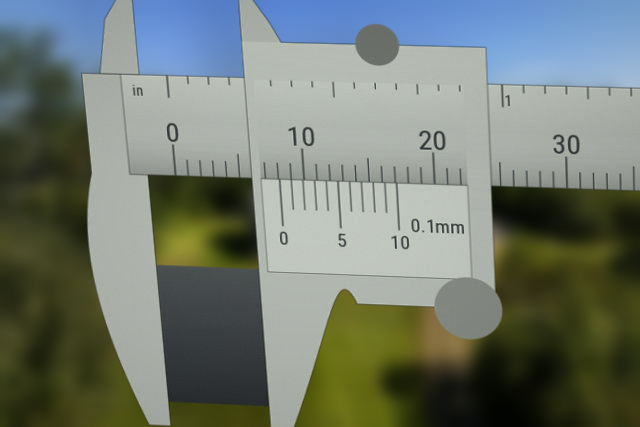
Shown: 8.1 mm
